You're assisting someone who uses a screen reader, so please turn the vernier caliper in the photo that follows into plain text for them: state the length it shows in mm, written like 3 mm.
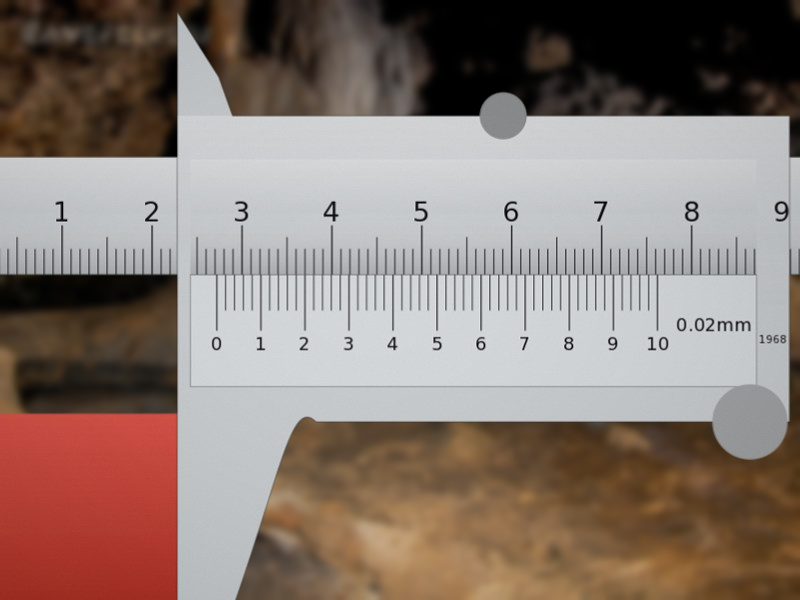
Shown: 27.2 mm
